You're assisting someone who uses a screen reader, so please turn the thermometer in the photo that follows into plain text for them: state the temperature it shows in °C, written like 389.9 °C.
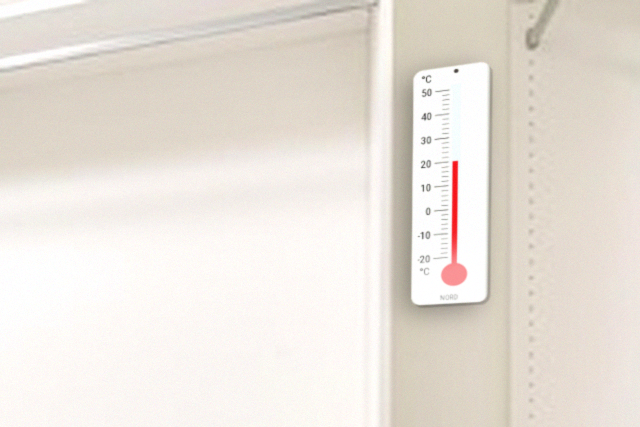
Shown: 20 °C
